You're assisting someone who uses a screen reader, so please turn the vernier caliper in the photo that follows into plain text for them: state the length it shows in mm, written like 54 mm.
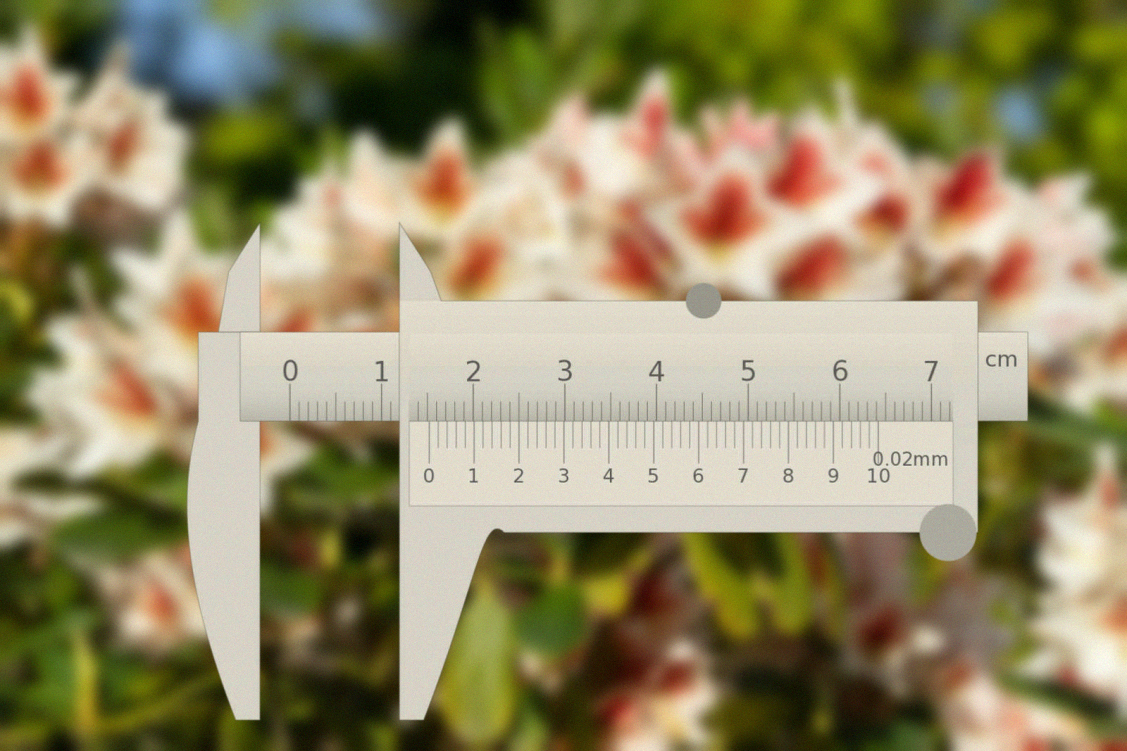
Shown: 15.2 mm
